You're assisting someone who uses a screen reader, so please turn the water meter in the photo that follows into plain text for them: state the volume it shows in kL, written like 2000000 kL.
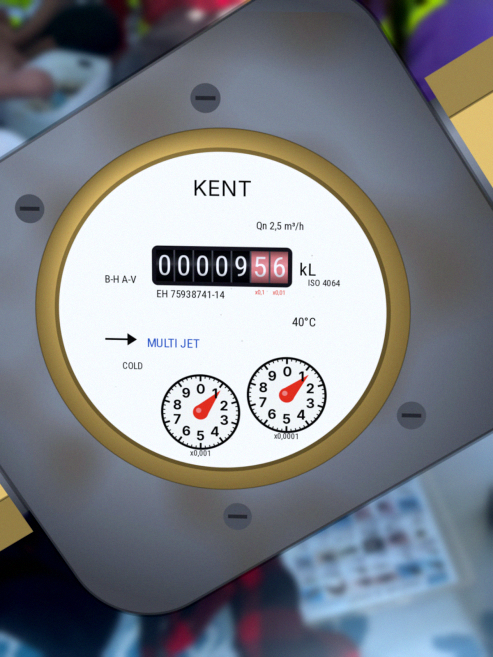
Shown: 9.5611 kL
